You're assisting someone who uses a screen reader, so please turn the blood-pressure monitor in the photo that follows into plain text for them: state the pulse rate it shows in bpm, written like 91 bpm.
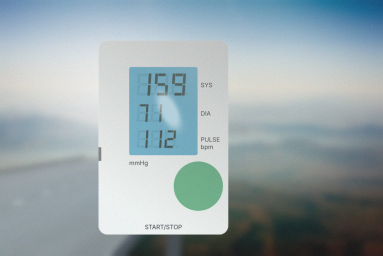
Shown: 112 bpm
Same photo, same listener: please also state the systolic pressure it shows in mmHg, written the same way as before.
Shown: 159 mmHg
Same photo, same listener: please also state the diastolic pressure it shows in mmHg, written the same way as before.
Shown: 71 mmHg
